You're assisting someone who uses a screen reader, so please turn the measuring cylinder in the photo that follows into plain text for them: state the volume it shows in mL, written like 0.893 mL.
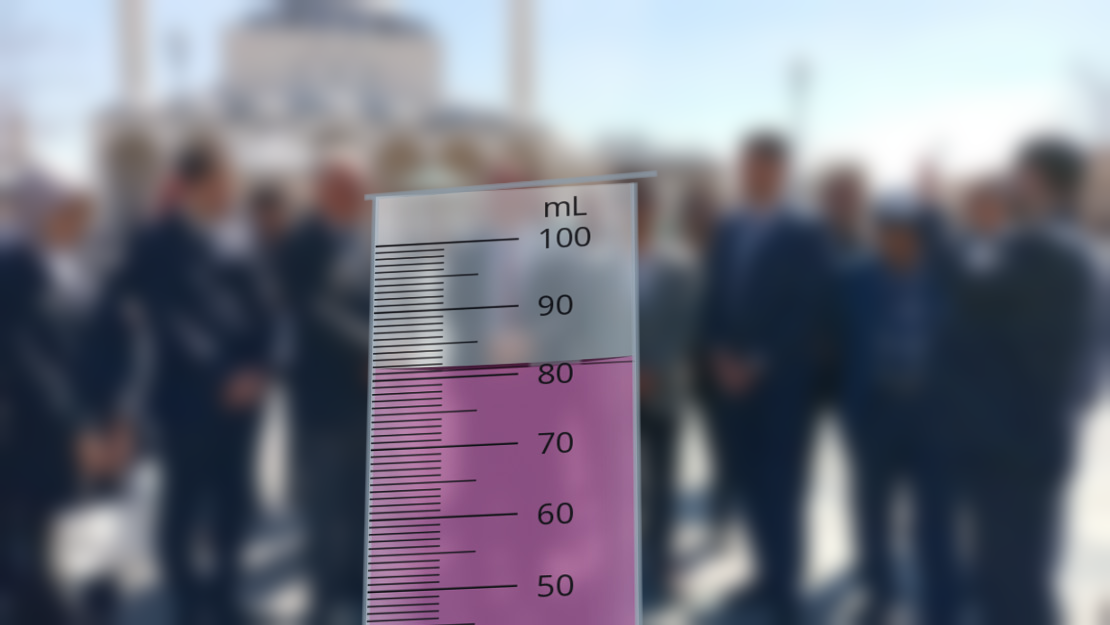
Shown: 81 mL
